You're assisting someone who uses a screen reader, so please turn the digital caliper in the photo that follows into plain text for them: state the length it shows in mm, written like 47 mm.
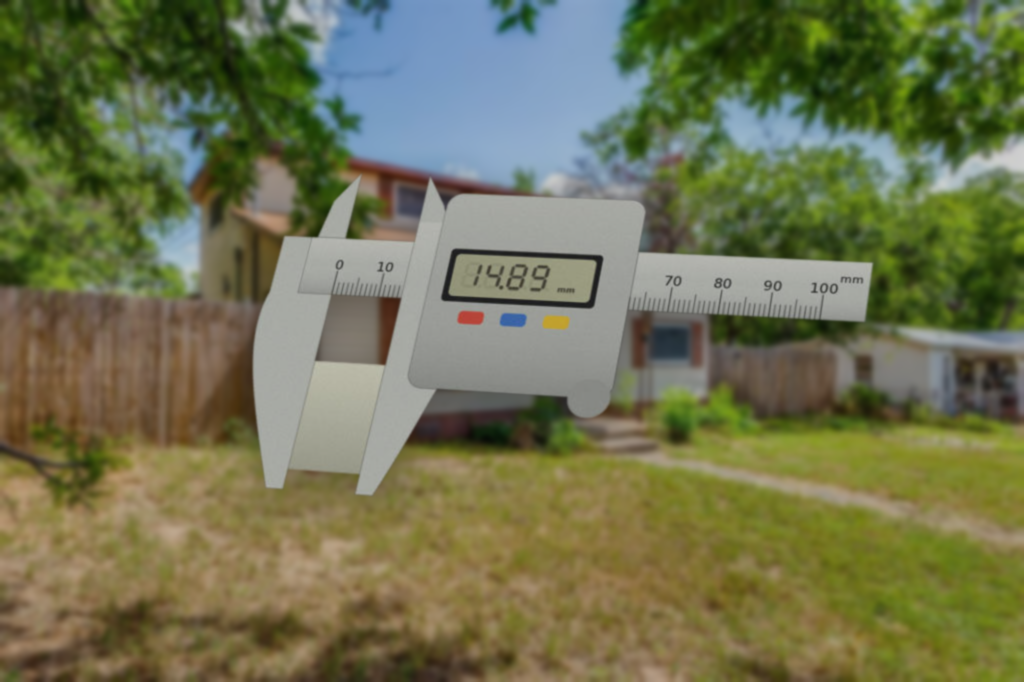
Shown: 14.89 mm
